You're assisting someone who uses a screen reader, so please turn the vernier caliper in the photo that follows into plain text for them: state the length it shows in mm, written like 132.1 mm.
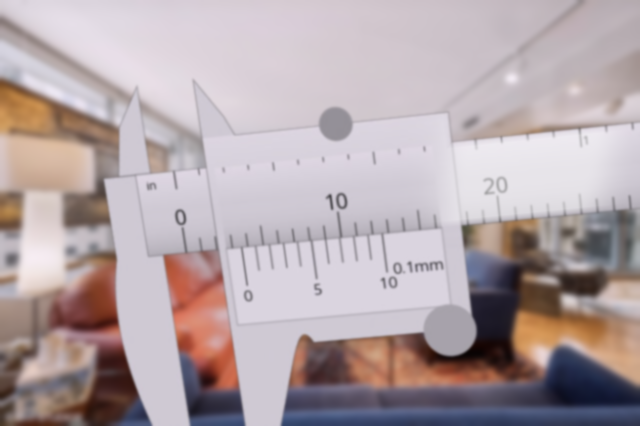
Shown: 3.6 mm
